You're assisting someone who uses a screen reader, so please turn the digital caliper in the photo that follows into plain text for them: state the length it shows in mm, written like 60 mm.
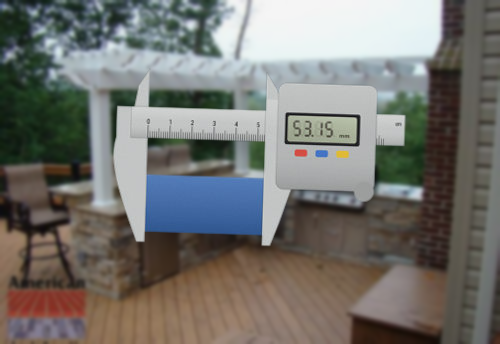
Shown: 53.15 mm
